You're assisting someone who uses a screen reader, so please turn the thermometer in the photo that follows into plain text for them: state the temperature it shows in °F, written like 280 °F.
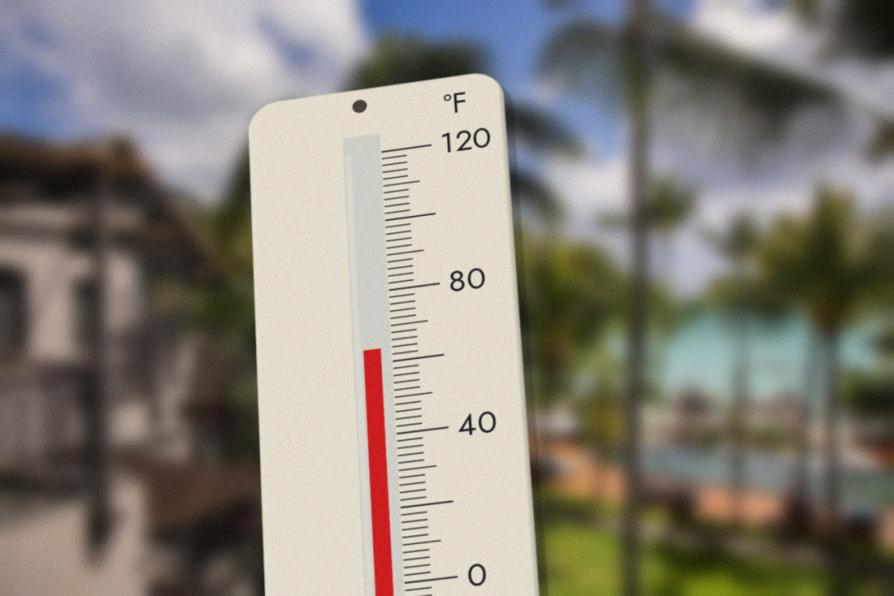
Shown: 64 °F
